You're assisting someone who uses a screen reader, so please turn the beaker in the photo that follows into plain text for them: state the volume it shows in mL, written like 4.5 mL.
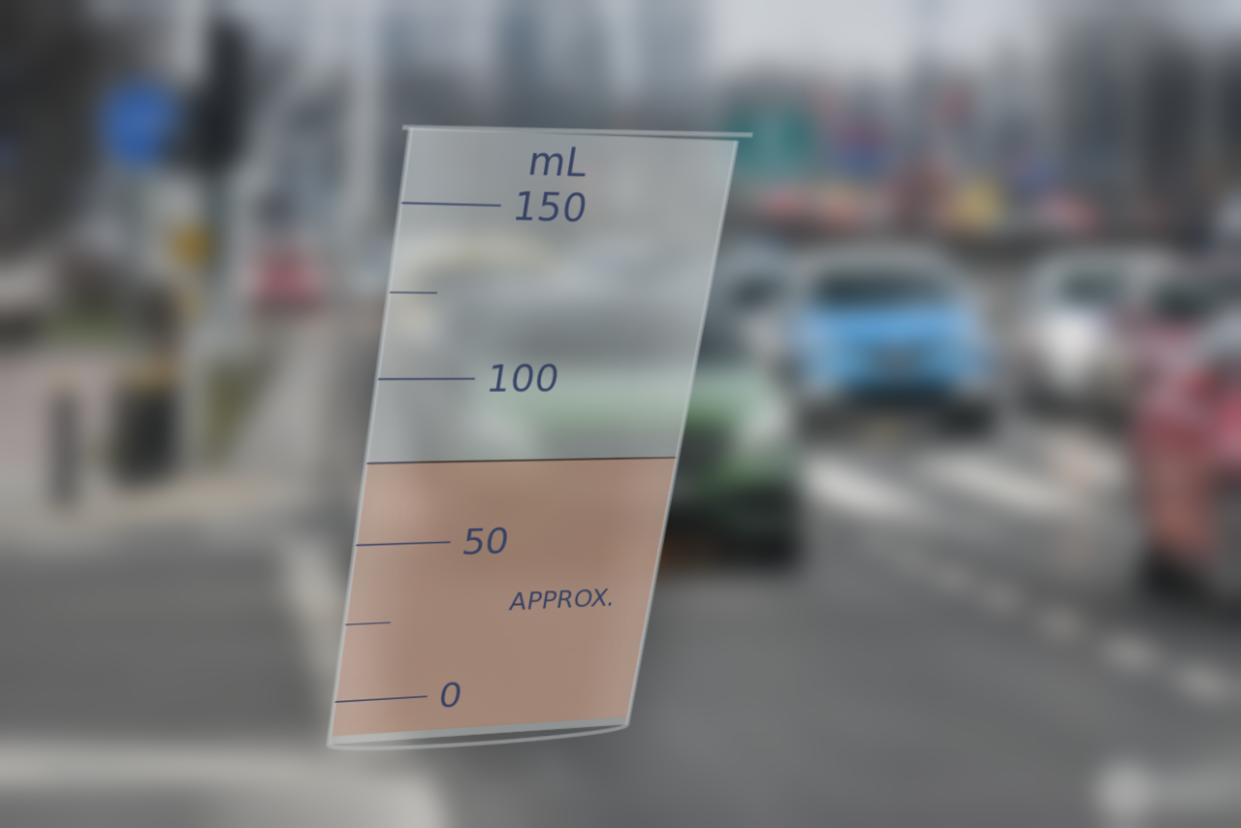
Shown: 75 mL
